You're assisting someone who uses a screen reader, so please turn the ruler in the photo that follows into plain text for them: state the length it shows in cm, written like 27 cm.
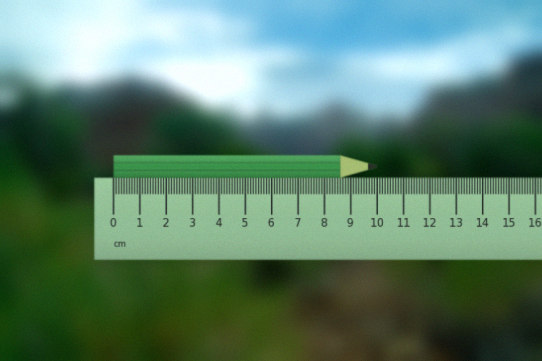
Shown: 10 cm
